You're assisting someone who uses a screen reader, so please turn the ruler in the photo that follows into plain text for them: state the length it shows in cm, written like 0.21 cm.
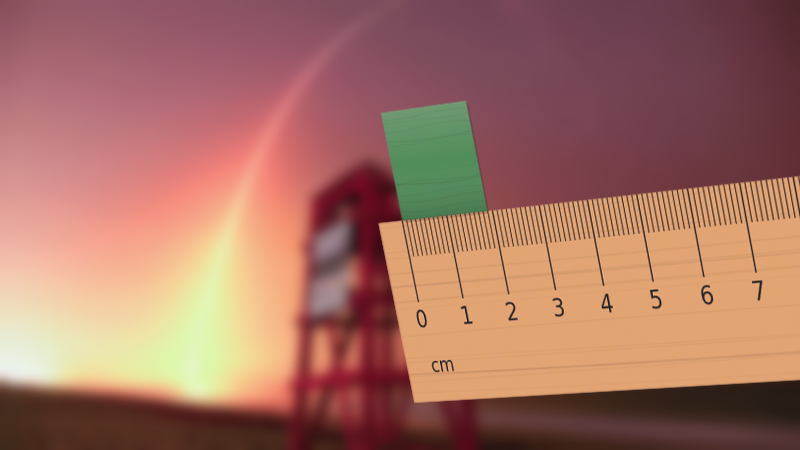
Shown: 1.9 cm
